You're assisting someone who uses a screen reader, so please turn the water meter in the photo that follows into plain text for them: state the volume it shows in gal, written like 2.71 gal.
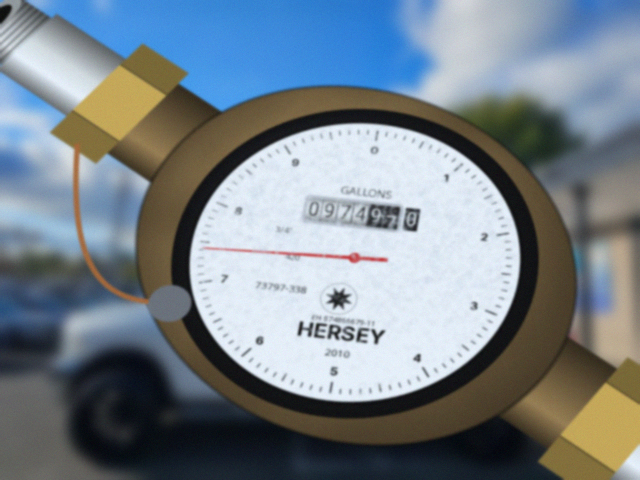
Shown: 974967.4 gal
